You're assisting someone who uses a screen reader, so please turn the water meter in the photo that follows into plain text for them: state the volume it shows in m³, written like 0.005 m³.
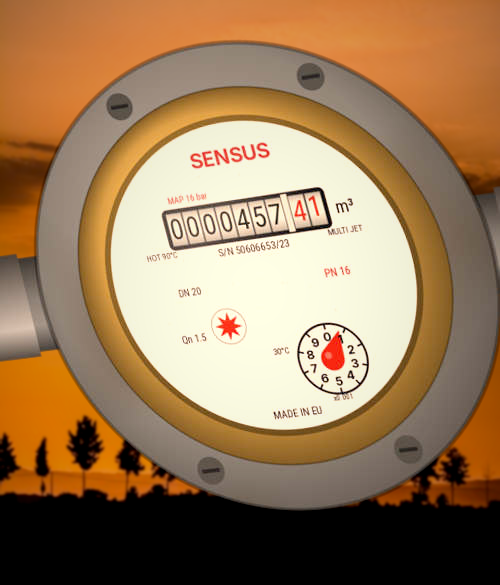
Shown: 457.410 m³
